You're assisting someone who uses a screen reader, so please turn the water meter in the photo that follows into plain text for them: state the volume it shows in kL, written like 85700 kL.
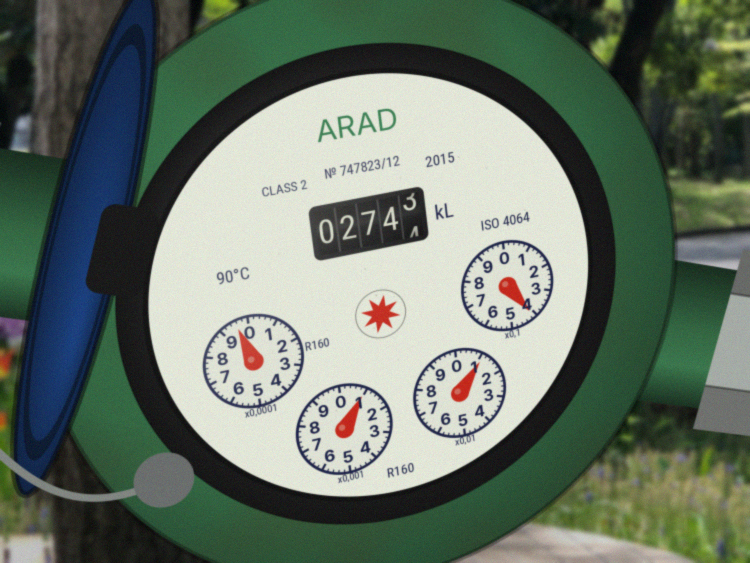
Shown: 2743.4109 kL
